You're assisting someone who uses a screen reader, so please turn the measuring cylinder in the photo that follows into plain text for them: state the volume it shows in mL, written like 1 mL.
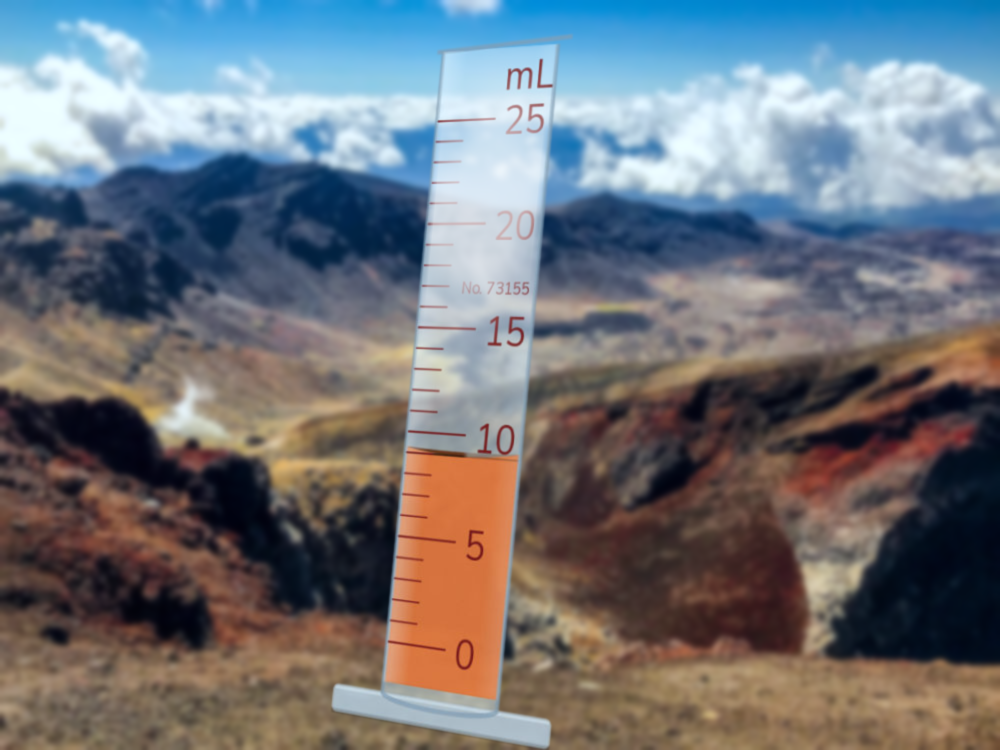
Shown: 9 mL
